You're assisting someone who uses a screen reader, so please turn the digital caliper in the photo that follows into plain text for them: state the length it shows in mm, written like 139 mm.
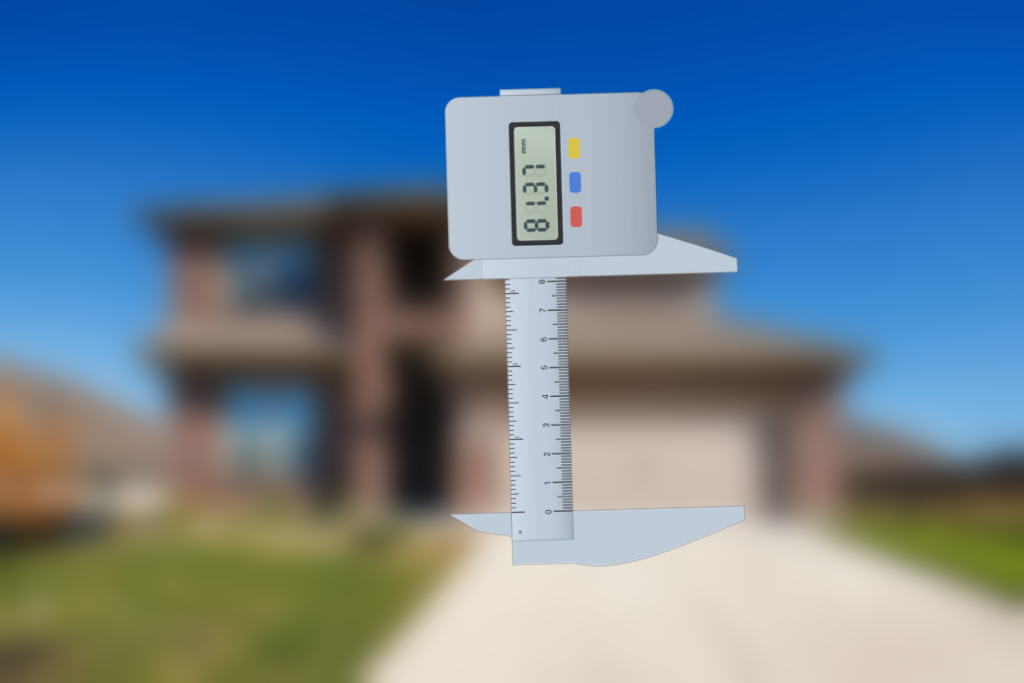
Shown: 81.37 mm
